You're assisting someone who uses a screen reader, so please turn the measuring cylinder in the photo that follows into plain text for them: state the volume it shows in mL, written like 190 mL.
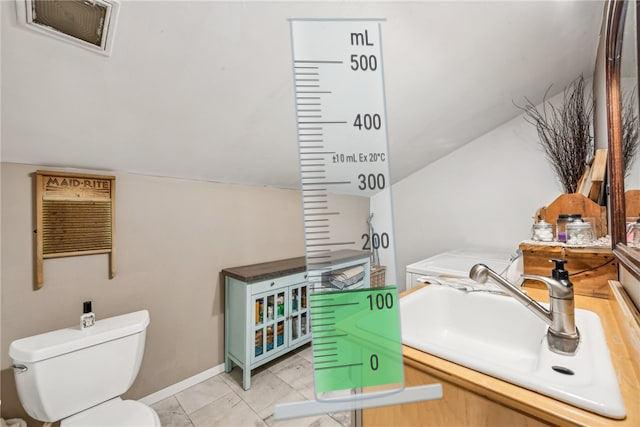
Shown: 120 mL
